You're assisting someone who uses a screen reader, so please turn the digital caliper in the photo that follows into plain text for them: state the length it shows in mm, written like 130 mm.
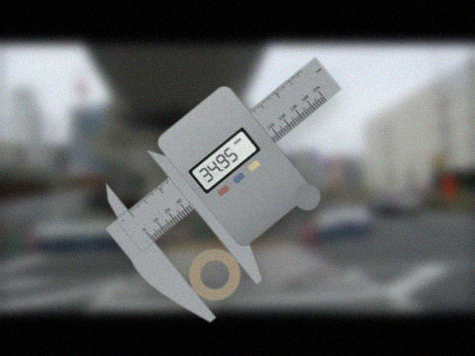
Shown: 34.95 mm
